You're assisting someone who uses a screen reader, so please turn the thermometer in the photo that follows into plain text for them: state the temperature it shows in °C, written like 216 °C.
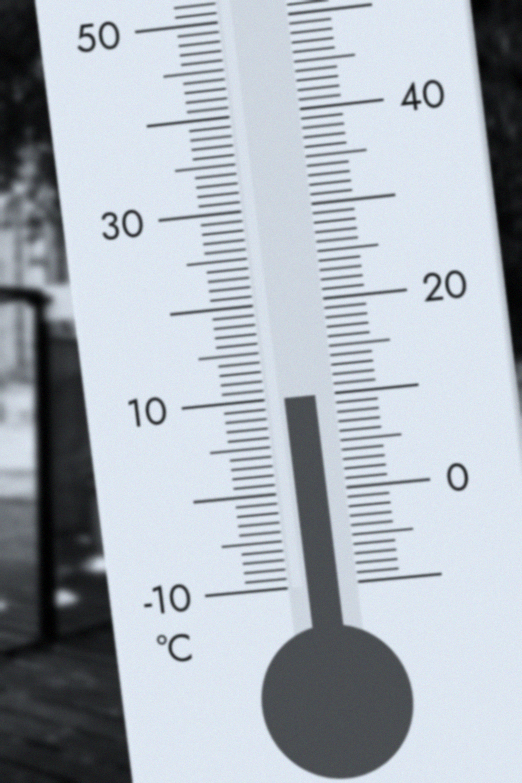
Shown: 10 °C
